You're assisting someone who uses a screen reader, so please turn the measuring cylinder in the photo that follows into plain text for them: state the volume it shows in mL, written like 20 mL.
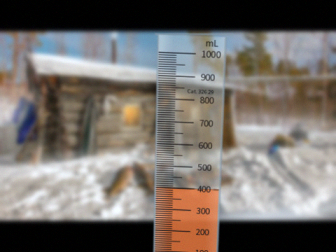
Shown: 400 mL
